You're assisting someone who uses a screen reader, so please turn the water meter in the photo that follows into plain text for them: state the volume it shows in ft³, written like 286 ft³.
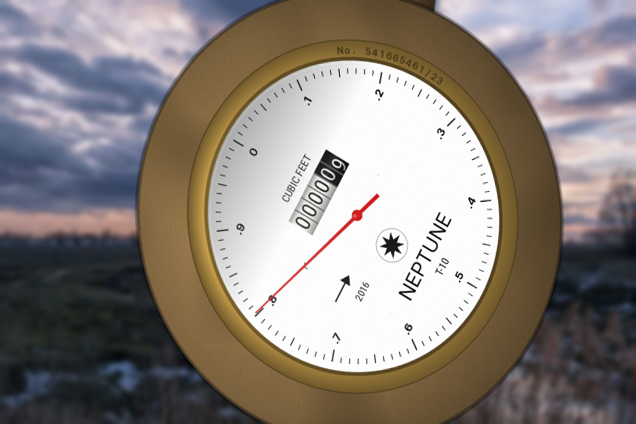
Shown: 8.80 ft³
